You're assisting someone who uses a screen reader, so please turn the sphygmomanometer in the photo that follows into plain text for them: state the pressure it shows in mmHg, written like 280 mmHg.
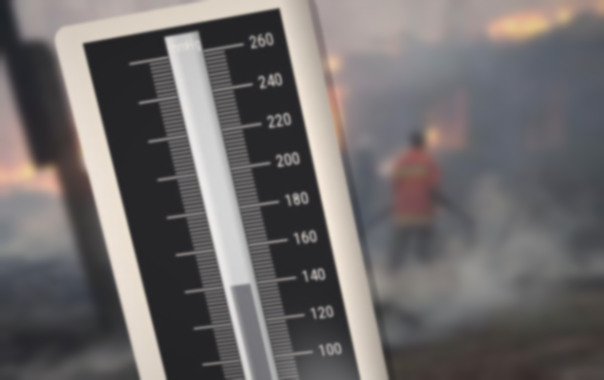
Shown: 140 mmHg
